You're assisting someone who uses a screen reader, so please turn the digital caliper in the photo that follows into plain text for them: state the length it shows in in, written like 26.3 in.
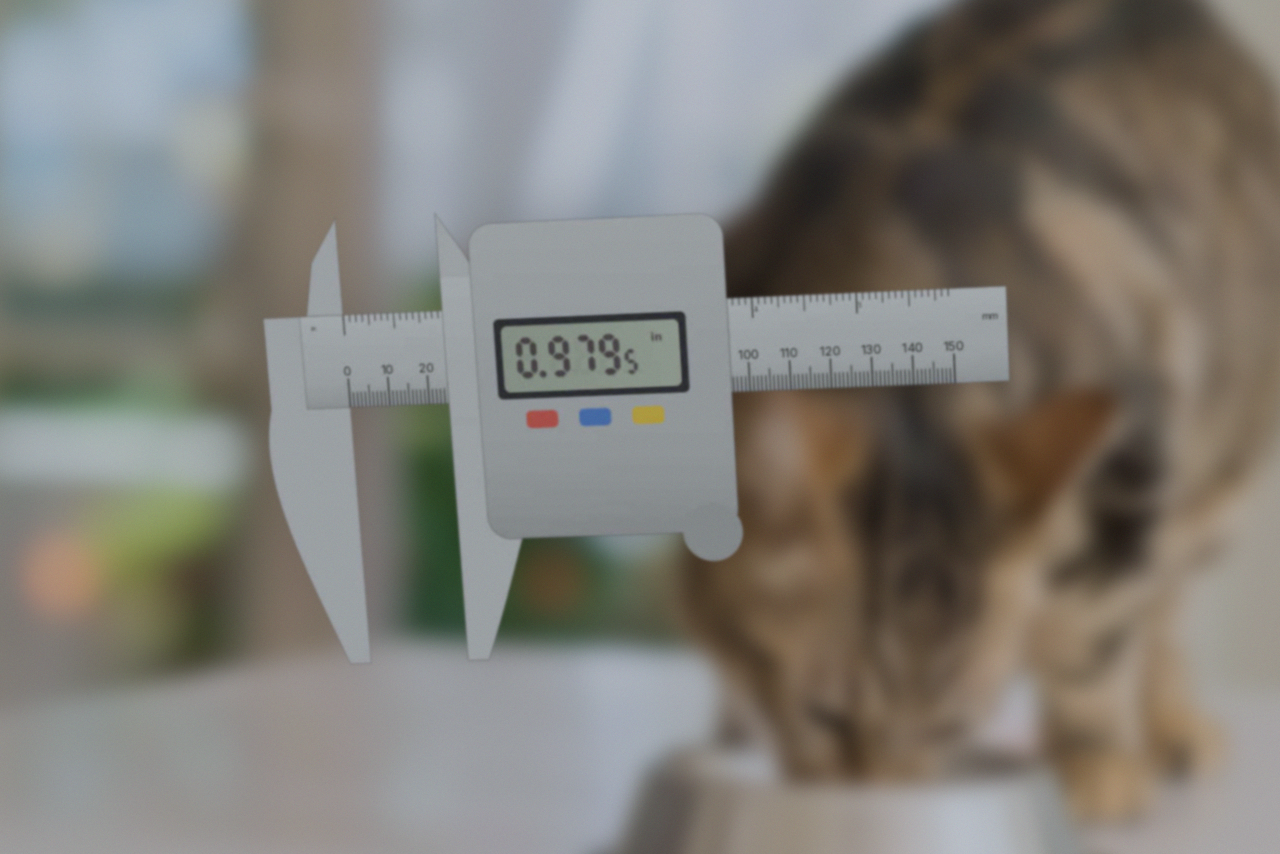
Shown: 0.9795 in
